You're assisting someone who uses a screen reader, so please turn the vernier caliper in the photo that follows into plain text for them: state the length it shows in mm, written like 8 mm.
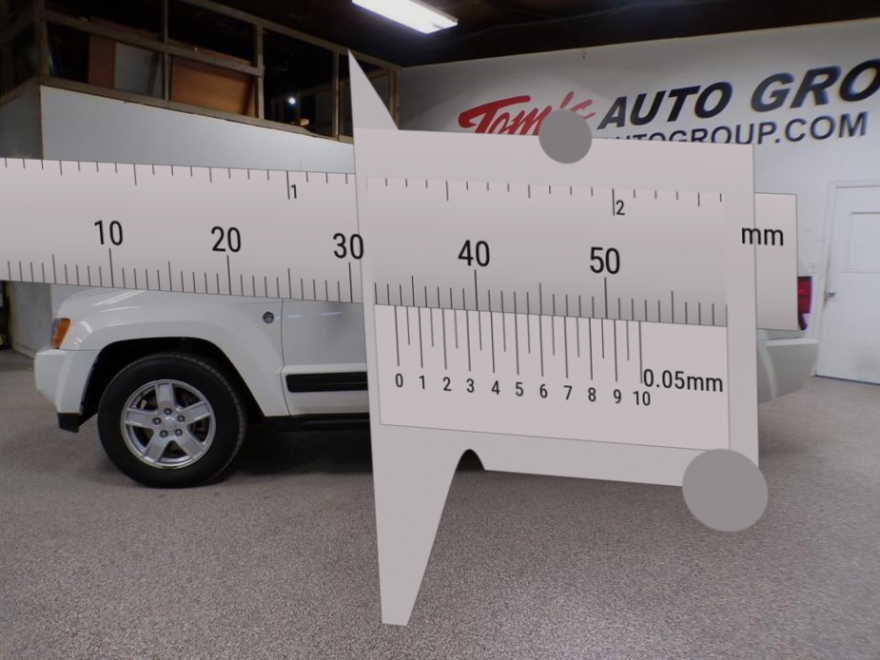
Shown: 33.5 mm
